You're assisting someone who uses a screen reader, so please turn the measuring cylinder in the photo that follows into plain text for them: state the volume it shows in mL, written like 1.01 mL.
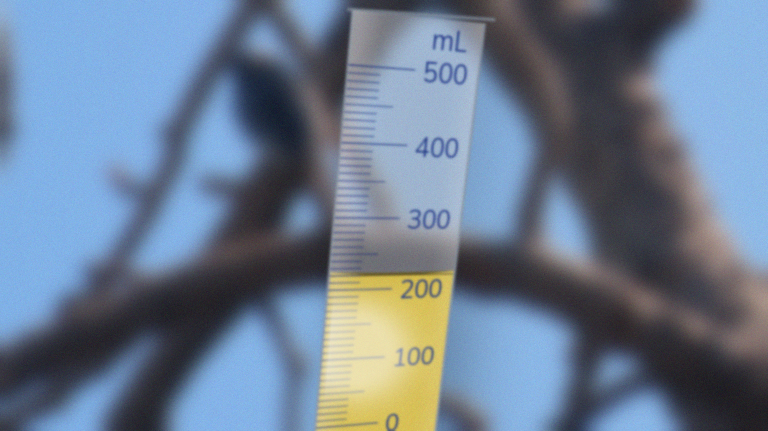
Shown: 220 mL
